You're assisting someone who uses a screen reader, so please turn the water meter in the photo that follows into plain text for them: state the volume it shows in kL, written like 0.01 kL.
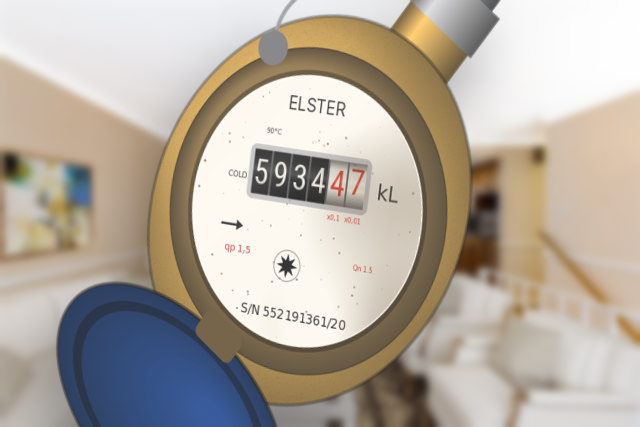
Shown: 5934.47 kL
